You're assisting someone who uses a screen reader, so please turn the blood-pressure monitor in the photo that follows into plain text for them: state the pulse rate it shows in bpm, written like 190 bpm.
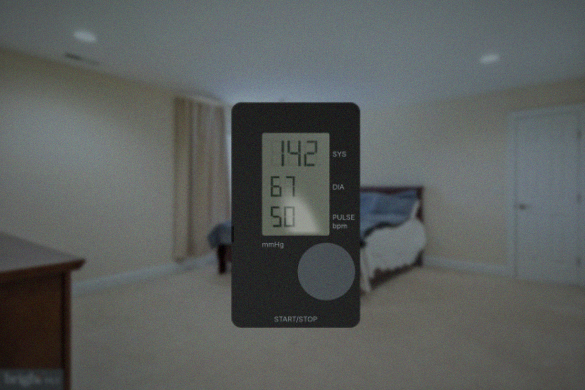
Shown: 50 bpm
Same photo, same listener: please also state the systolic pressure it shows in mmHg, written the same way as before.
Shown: 142 mmHg
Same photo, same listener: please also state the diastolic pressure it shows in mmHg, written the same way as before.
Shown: 67 mmHg
